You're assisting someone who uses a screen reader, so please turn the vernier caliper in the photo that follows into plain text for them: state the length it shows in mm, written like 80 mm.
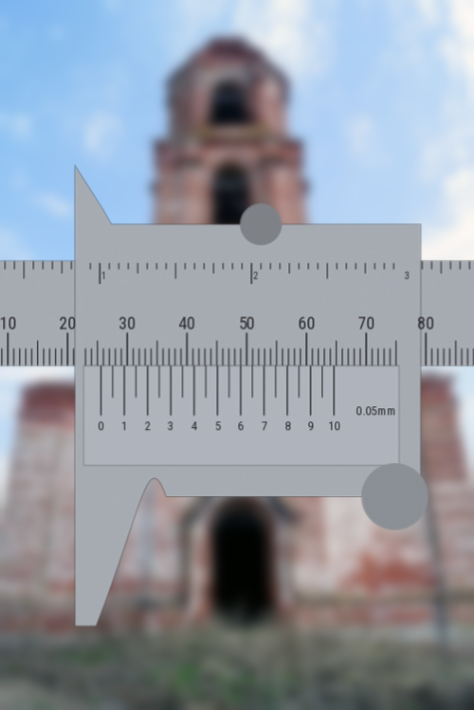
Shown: 25.6 mm
